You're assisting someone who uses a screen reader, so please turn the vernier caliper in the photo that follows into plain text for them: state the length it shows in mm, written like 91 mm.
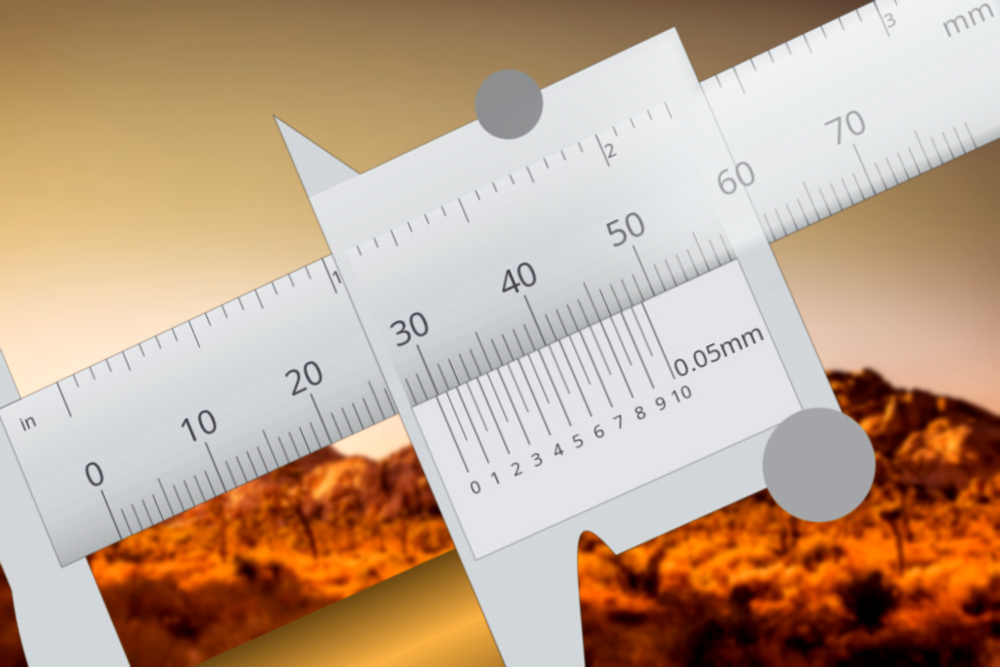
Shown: 29.8 mm
